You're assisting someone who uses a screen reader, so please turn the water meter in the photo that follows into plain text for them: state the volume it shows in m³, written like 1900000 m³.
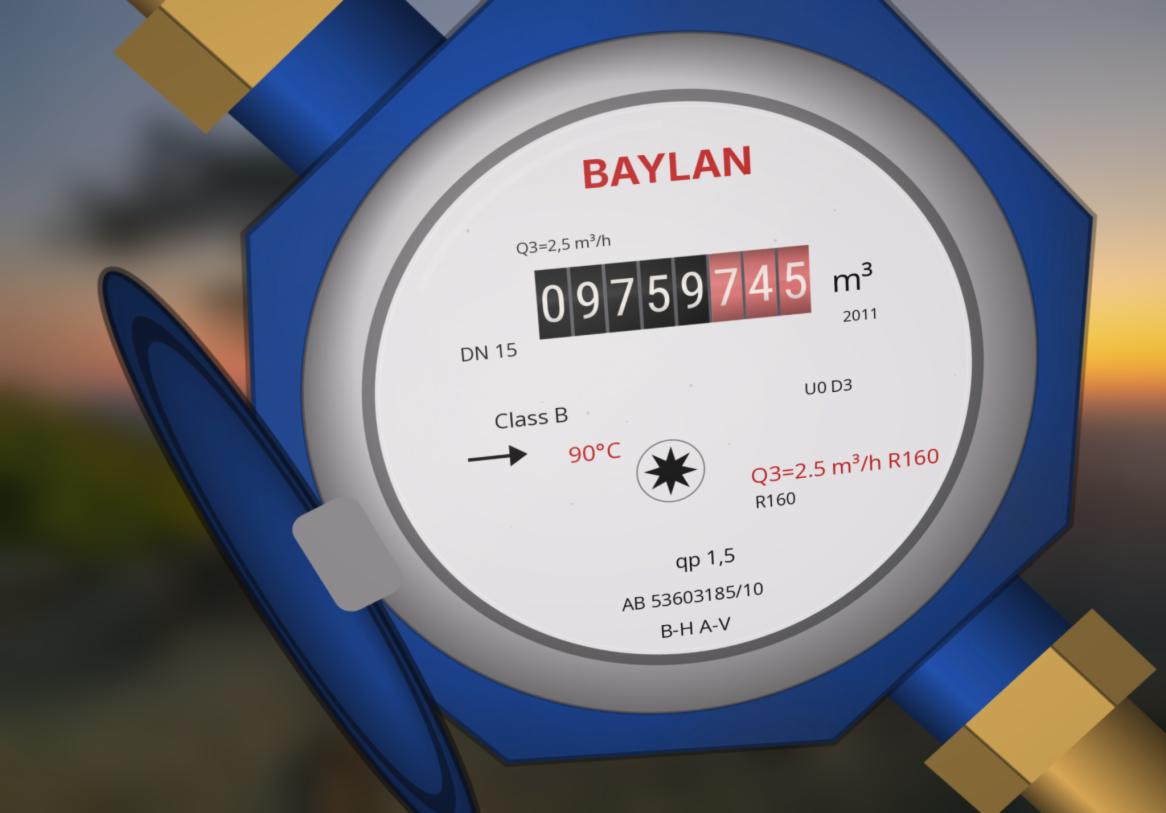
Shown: 9759.745 m³
